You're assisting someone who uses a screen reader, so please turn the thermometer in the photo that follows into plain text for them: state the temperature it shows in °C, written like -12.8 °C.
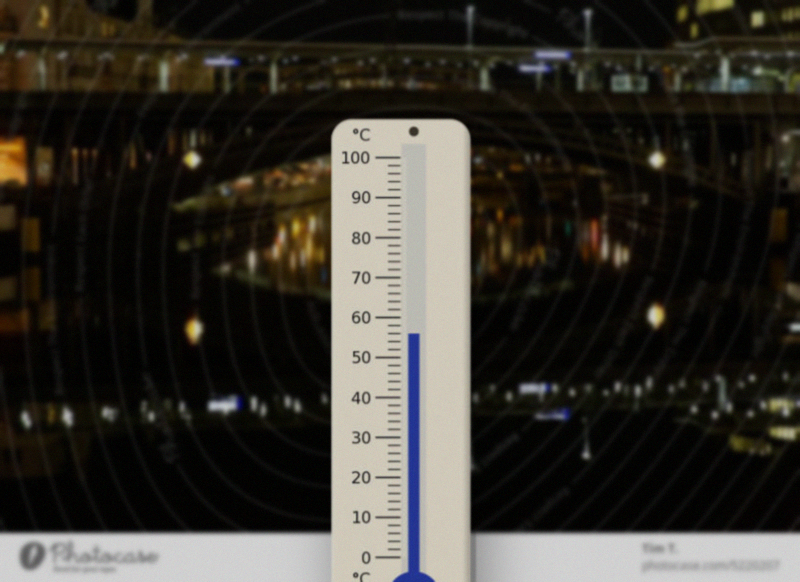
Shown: 56 °C
